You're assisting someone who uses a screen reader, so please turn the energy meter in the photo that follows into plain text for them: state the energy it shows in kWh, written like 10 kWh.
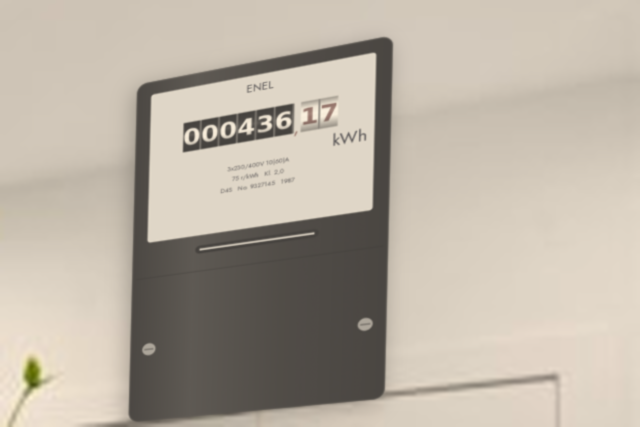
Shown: 436.17 kWh
